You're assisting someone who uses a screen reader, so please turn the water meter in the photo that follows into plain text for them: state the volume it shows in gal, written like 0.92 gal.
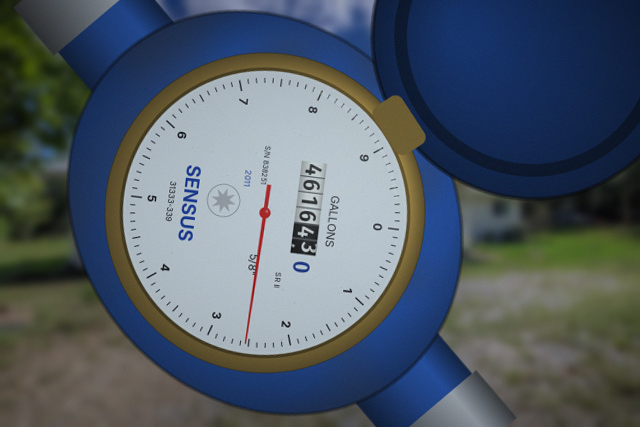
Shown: 4616432.5 gal
